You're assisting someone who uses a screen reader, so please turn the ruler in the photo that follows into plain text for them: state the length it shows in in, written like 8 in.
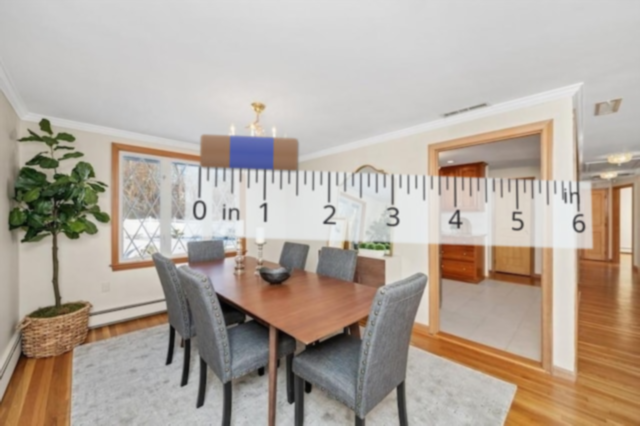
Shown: 1.5 in
